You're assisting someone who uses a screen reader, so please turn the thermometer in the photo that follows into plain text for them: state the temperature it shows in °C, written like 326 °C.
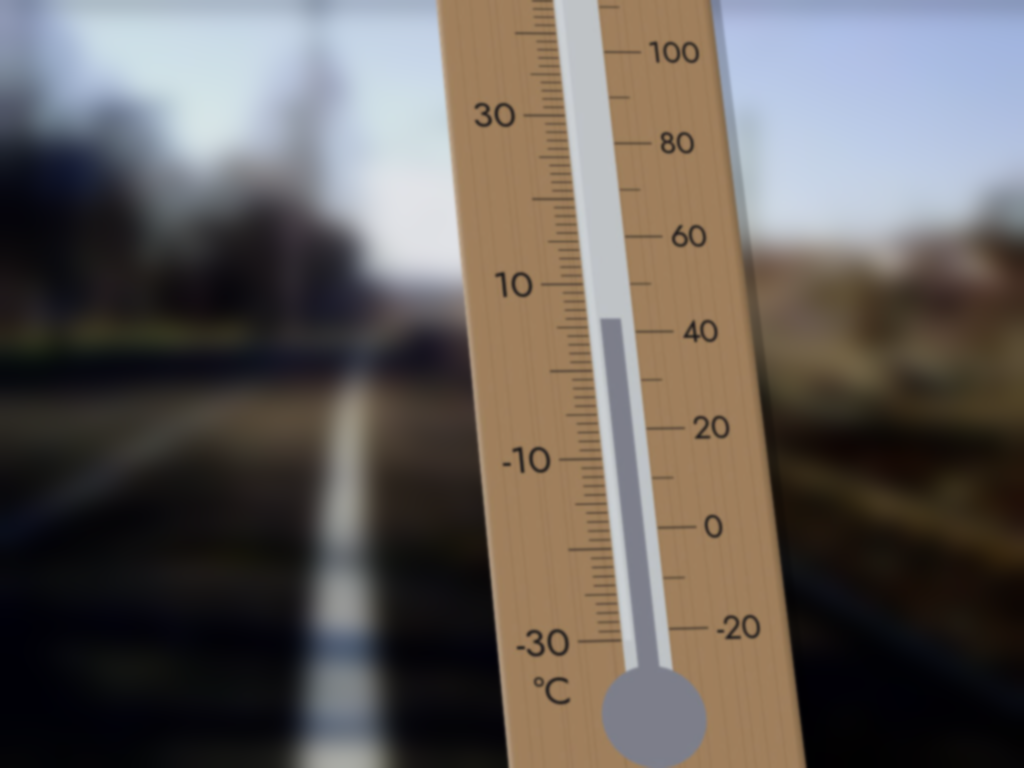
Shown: 6 °C
